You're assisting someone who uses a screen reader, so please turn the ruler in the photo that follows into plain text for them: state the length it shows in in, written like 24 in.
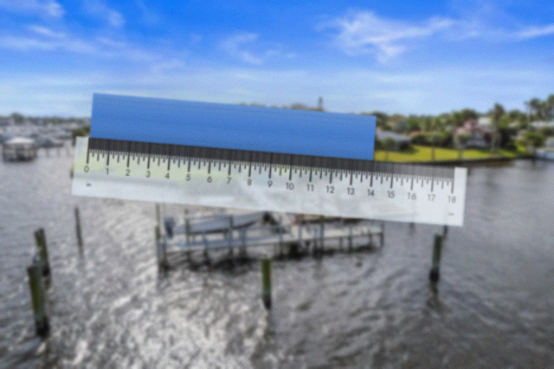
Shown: 14 in
